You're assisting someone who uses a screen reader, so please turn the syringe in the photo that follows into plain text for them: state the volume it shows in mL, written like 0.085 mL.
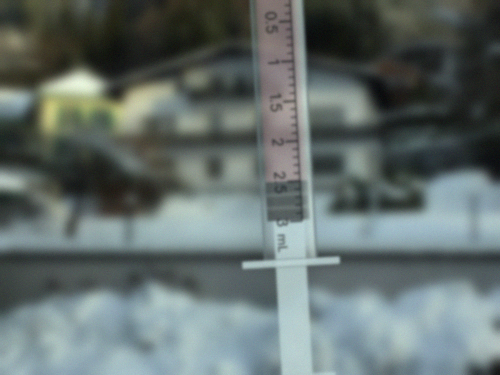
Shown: 2.5 mL
